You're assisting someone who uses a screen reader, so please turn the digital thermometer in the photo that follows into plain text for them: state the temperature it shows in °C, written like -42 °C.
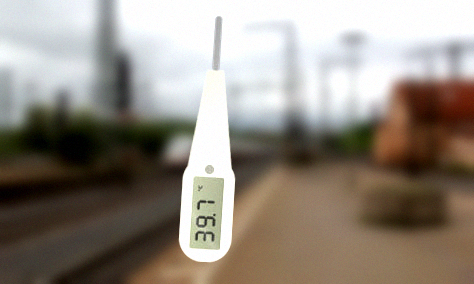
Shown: 39.7 °C
